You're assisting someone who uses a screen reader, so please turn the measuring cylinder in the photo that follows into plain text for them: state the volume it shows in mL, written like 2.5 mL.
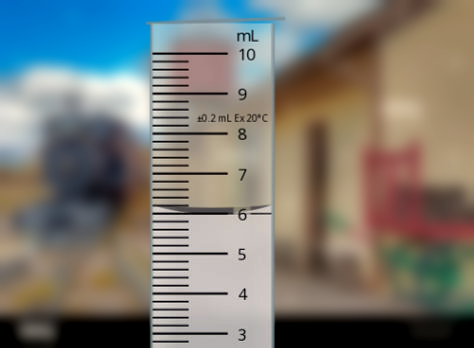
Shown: 6 mL
